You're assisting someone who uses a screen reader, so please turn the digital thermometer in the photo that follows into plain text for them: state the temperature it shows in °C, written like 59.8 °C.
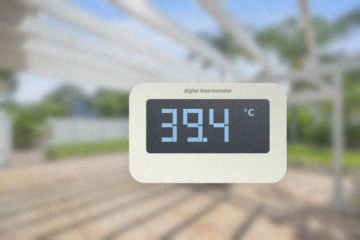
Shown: 39.4 °C
